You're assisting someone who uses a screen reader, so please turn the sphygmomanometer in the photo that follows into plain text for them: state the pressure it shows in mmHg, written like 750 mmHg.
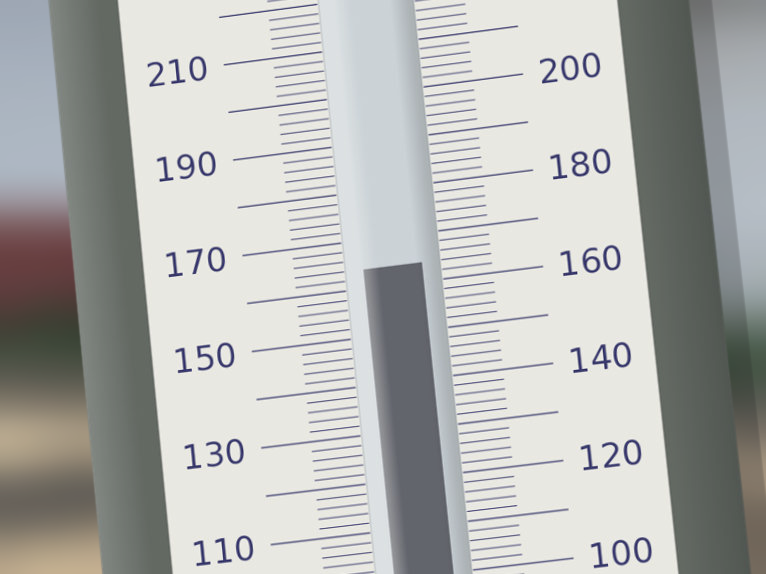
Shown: 164 mmHg
